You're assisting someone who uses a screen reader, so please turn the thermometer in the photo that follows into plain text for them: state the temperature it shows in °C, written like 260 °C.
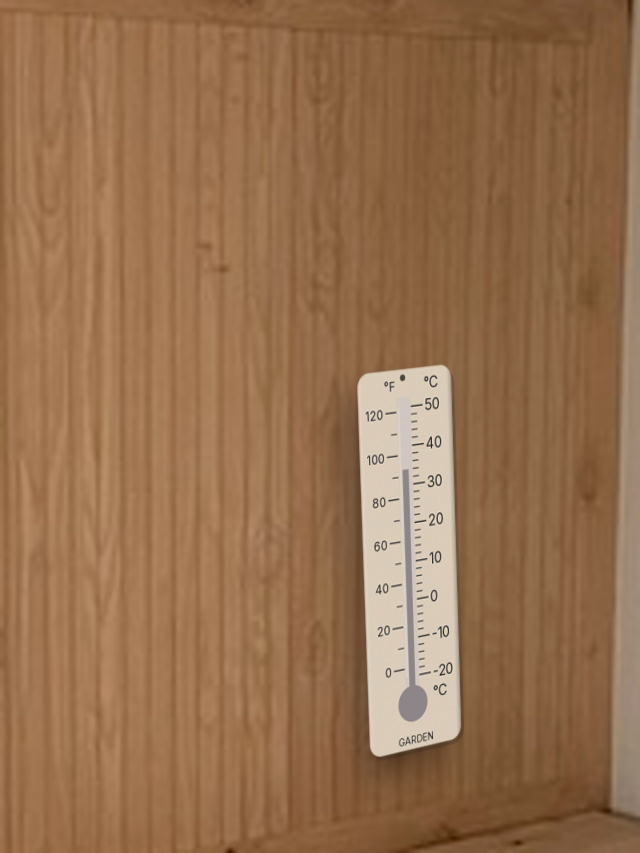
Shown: 34 °C
